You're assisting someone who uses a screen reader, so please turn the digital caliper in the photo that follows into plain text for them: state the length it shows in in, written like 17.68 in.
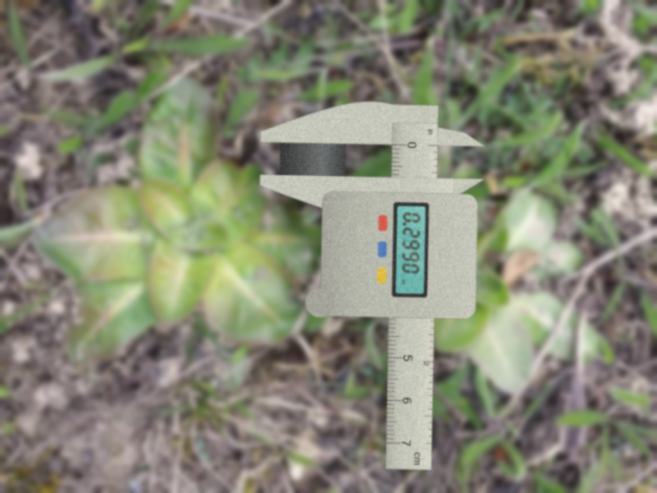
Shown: 0.2990 in
